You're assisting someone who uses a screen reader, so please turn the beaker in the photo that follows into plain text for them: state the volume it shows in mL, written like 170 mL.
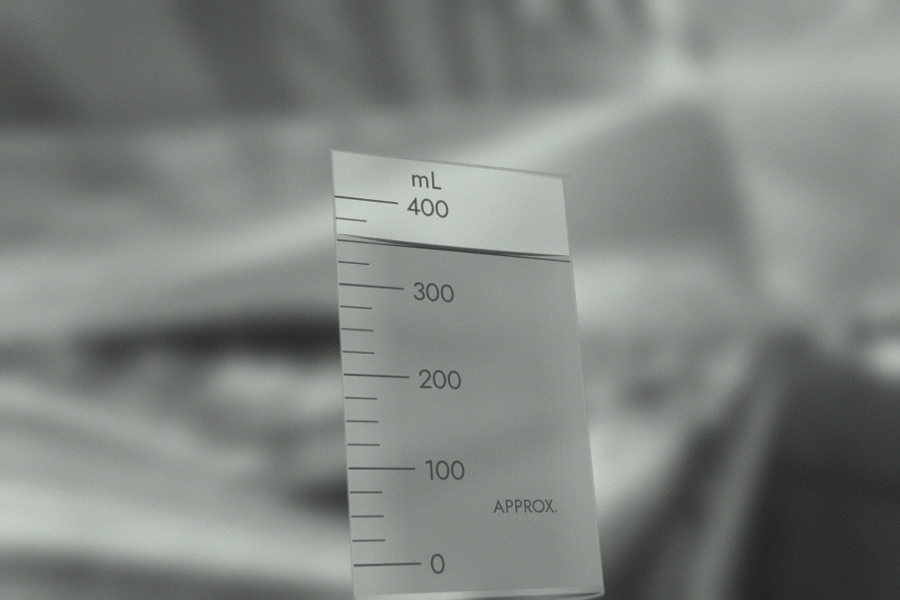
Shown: 350 mL
